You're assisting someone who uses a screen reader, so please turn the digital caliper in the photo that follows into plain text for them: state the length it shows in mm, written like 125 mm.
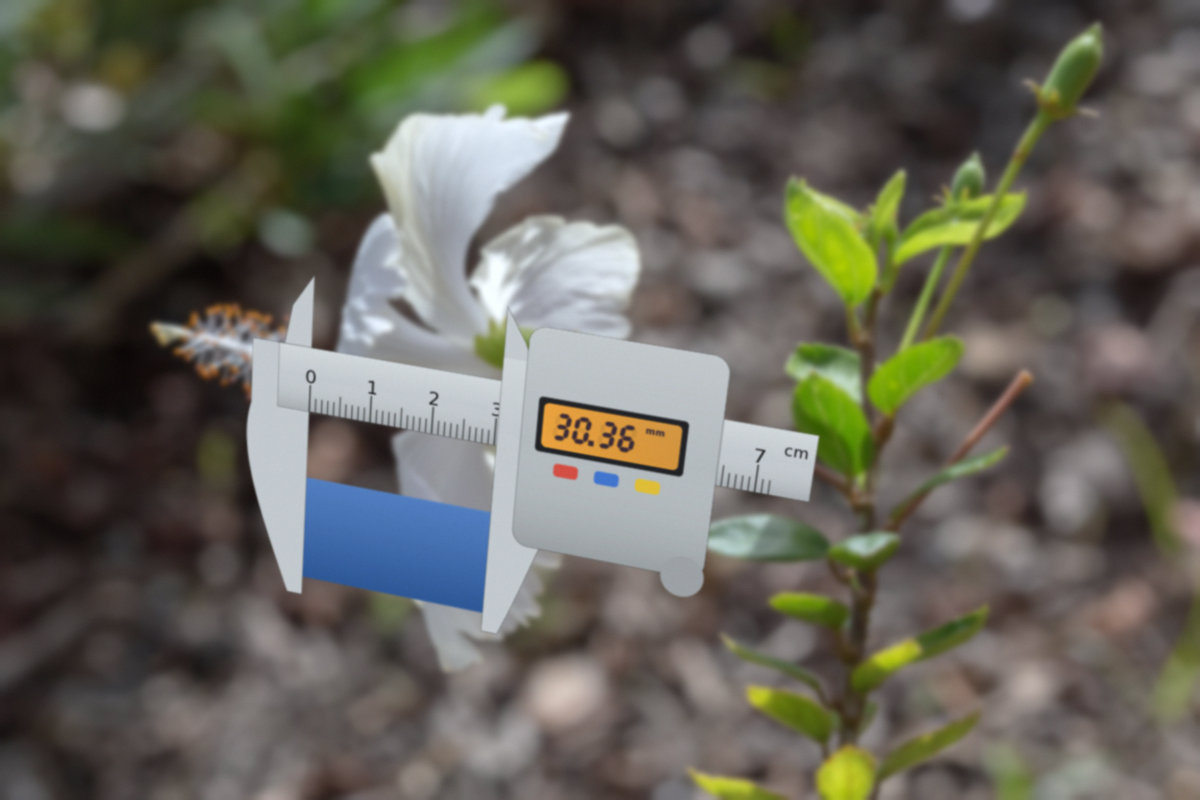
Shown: 30.36 mm
